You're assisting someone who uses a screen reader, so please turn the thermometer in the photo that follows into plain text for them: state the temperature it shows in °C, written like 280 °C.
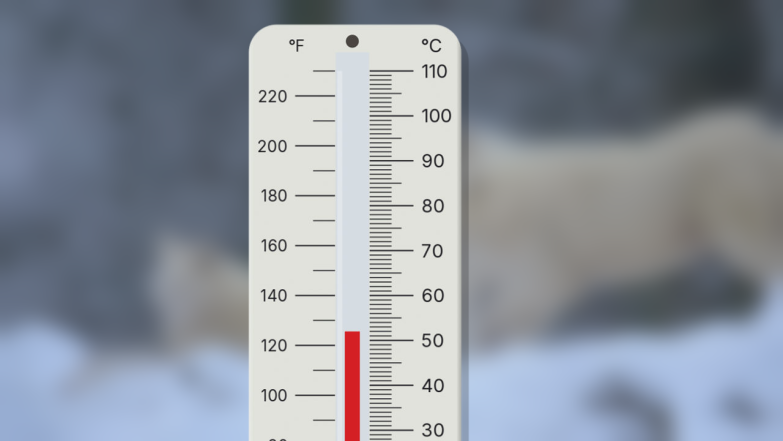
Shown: 52 °C
